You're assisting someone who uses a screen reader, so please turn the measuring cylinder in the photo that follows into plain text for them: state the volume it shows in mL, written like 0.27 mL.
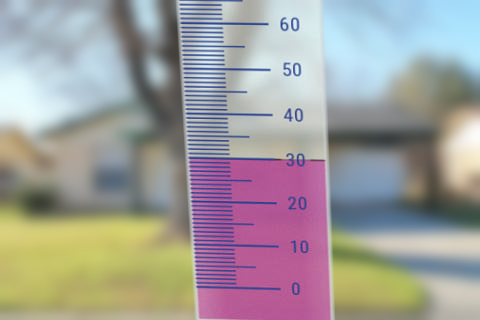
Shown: 30 mL
